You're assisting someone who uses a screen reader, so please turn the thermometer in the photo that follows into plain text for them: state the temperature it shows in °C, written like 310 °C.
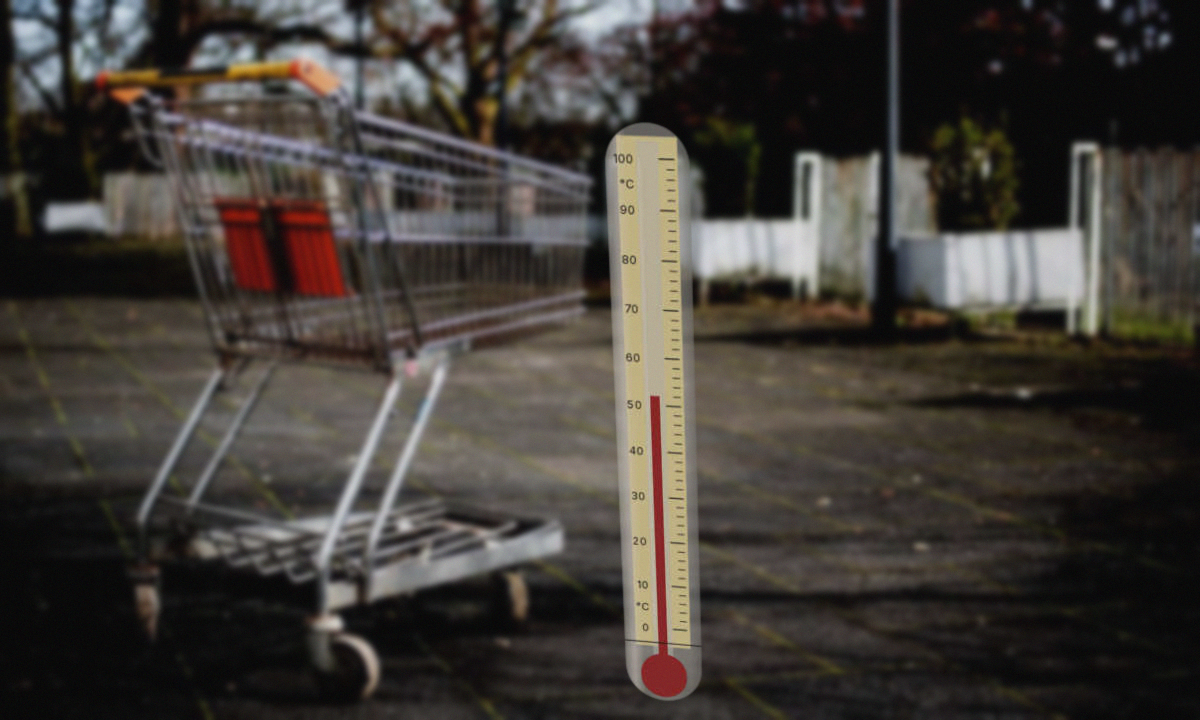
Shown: 52 °C
